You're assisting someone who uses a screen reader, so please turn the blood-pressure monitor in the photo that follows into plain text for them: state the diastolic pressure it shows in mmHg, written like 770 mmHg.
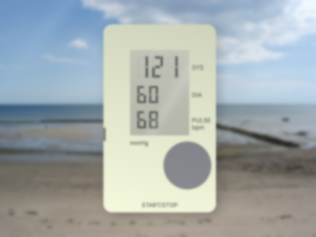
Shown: 60 mmHg
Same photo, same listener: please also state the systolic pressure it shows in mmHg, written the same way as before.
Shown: 121 mmHg
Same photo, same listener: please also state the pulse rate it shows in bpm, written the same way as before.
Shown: 68 bpm
